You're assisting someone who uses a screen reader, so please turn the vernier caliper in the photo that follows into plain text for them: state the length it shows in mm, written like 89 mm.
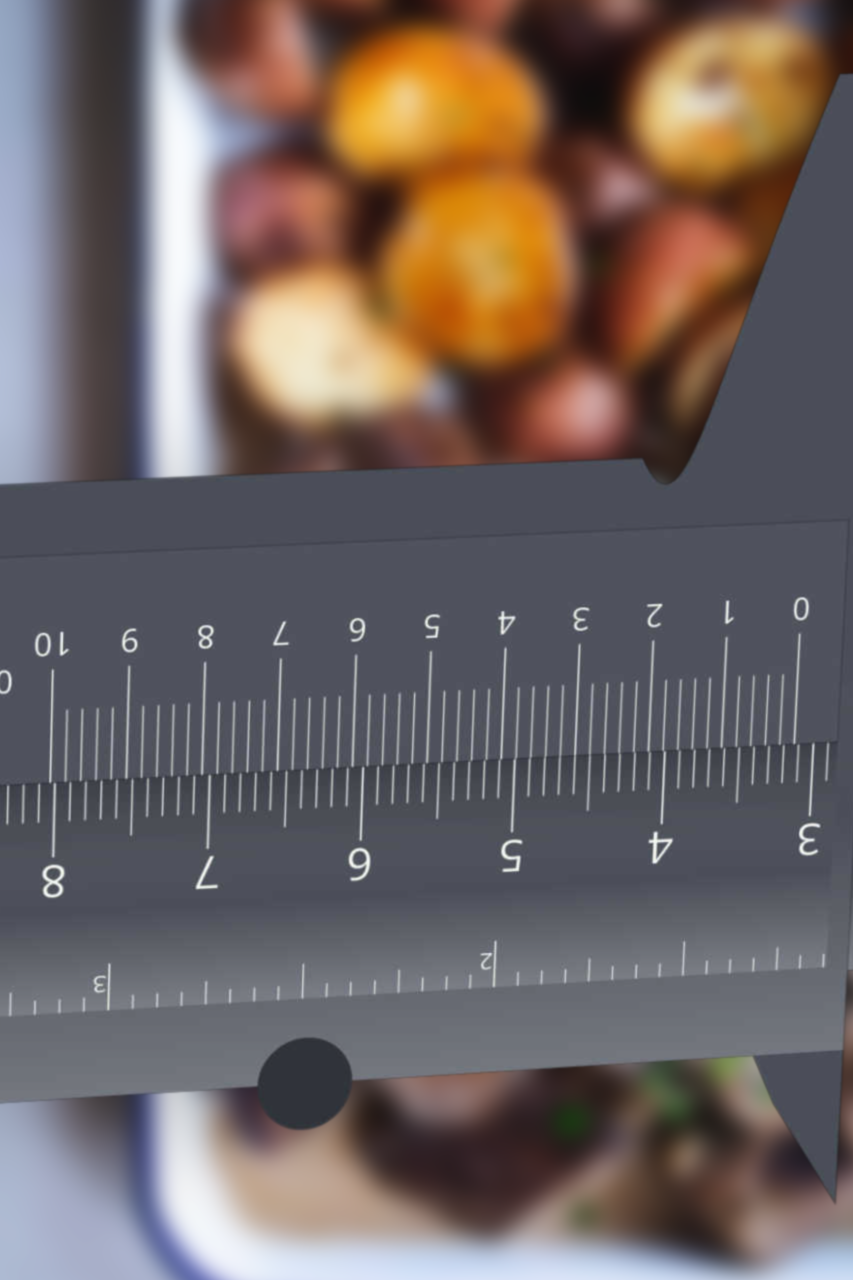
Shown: 31.3 mm
